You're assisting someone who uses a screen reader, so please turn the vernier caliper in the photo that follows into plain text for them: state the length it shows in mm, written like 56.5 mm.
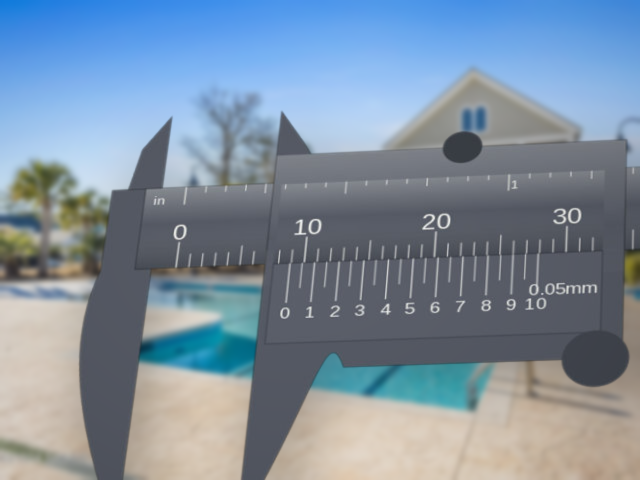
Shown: 8.9 mm
